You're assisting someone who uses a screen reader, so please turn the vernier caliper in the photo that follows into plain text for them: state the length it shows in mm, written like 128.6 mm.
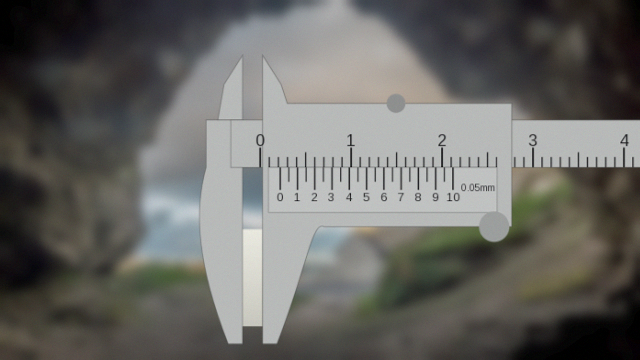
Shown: 2.2 mm
